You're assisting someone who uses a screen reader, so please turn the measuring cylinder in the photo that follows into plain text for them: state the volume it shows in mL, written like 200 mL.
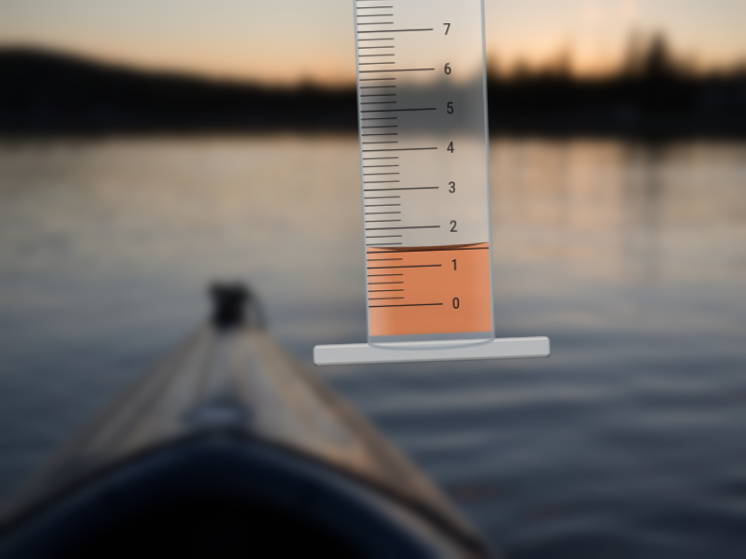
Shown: 1.4 mL
